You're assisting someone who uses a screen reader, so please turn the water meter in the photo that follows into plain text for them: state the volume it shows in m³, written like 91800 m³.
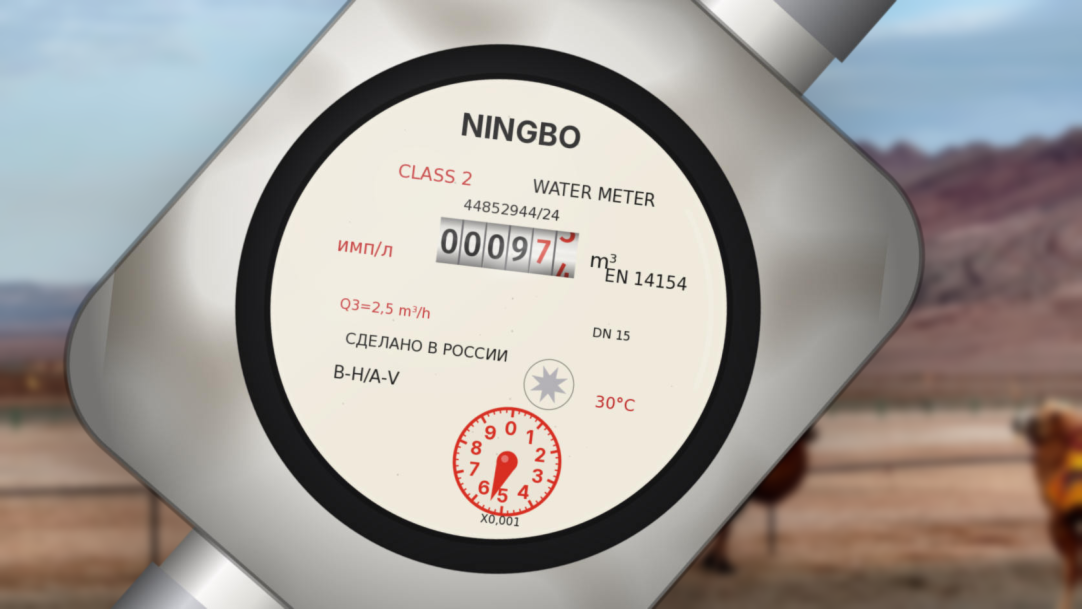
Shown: 9.735 m³
